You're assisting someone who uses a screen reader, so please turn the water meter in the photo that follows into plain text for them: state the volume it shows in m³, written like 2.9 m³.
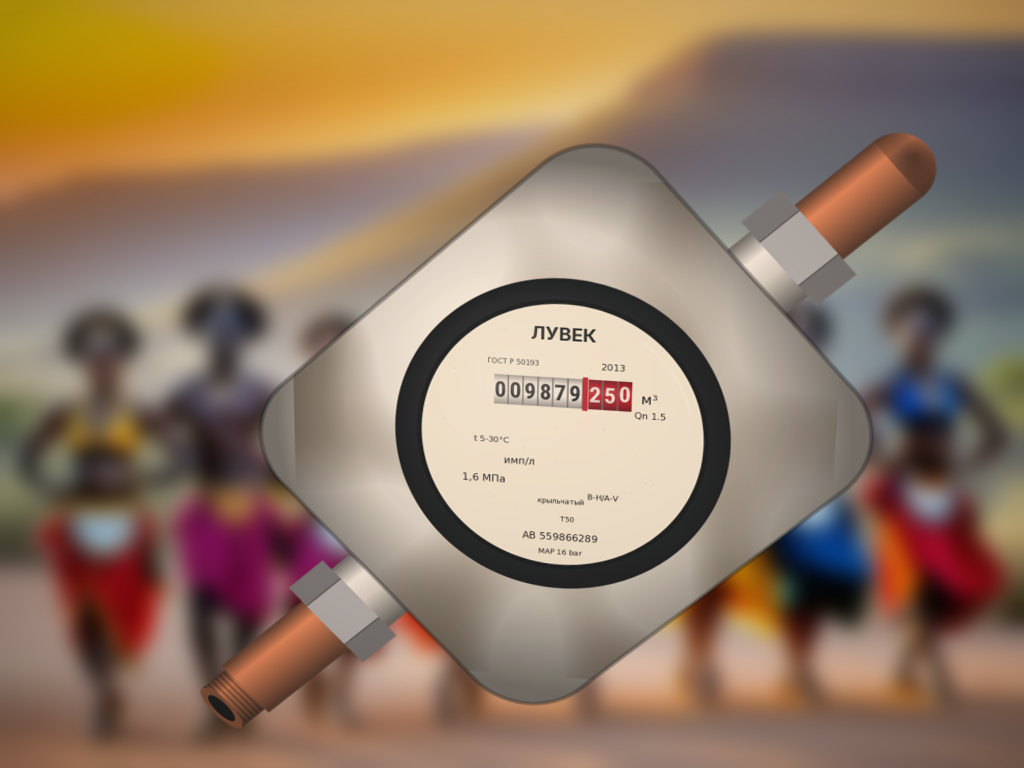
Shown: 9879.250 m³
